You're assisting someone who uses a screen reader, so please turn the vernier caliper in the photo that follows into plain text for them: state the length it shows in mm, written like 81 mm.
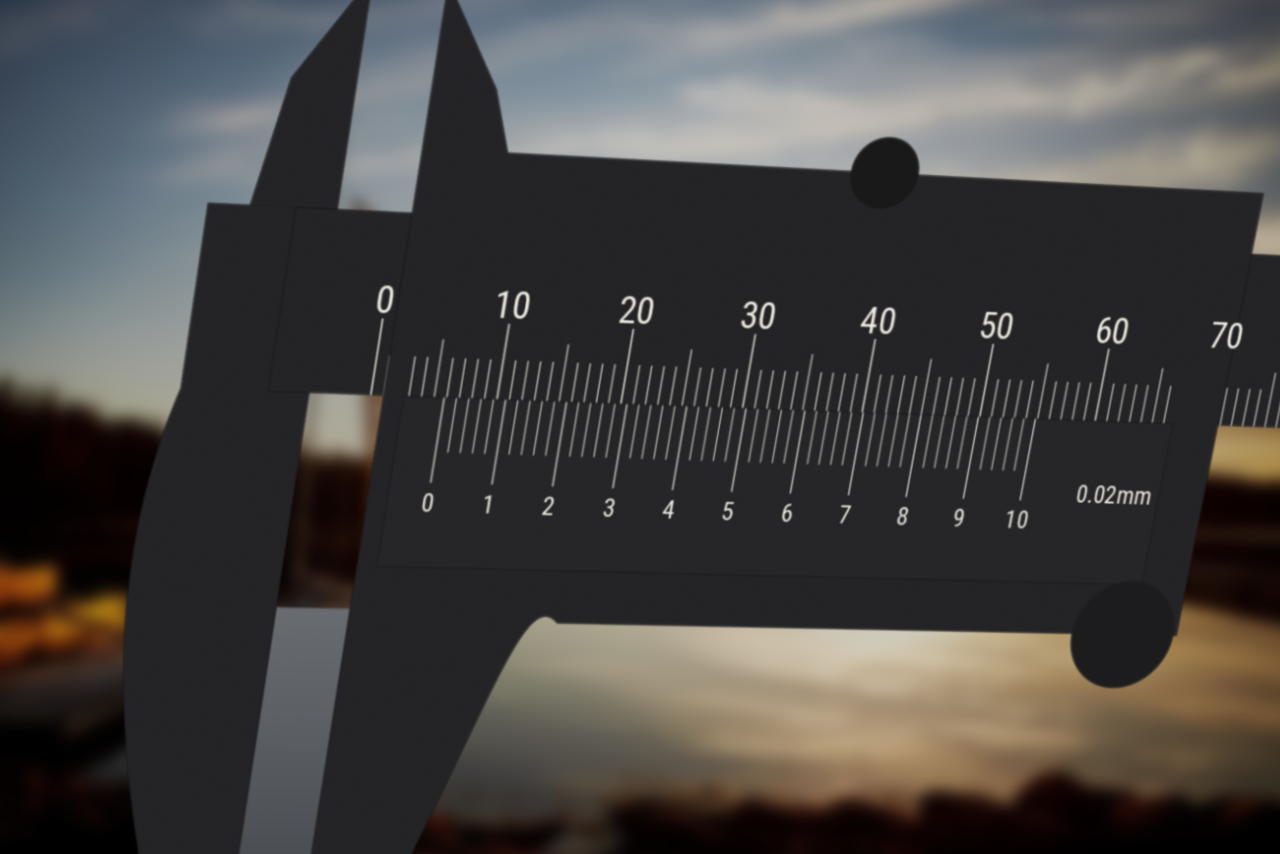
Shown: 5.8 mm
